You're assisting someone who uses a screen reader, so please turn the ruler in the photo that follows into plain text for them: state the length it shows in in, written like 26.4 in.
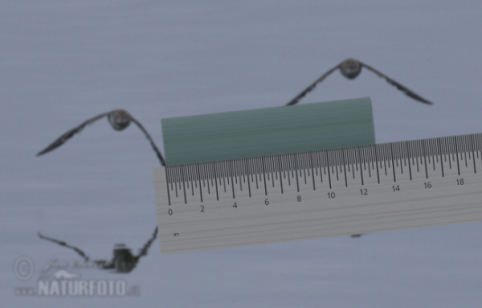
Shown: 13 in
